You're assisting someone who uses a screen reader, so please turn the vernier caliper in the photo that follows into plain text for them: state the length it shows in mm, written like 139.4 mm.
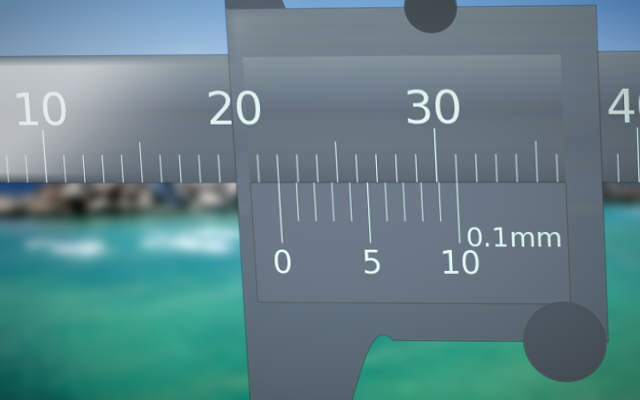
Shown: 22.0 mm
